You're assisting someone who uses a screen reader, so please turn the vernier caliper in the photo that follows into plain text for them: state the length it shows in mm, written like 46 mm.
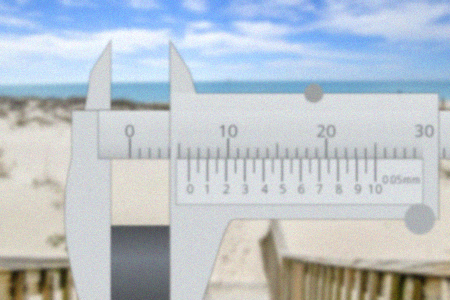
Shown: 6.0 mm
